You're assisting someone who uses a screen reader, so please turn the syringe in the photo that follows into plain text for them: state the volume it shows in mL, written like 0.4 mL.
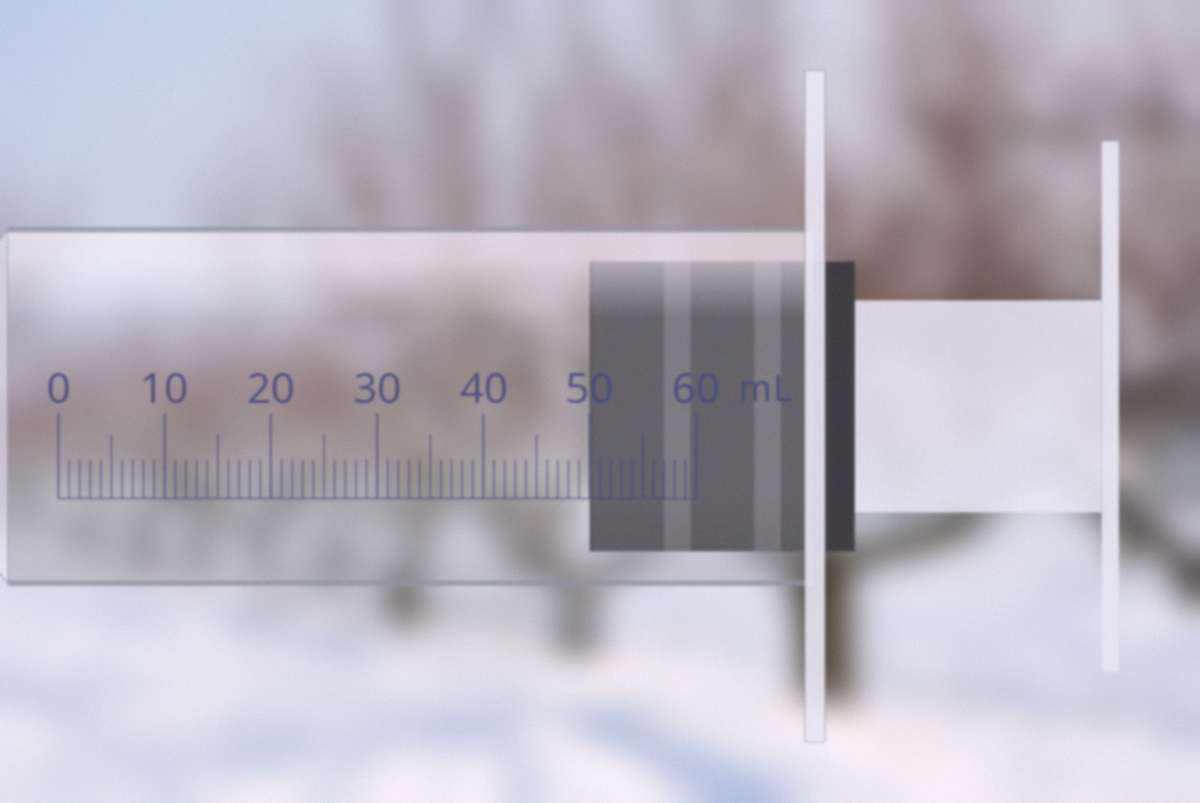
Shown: 50 mL
